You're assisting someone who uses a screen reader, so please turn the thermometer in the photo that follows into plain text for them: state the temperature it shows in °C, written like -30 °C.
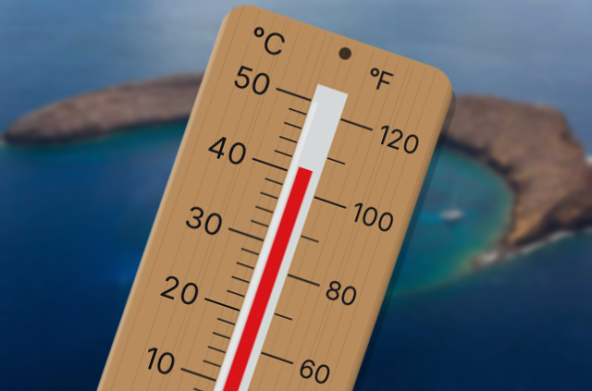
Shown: 41 °C
